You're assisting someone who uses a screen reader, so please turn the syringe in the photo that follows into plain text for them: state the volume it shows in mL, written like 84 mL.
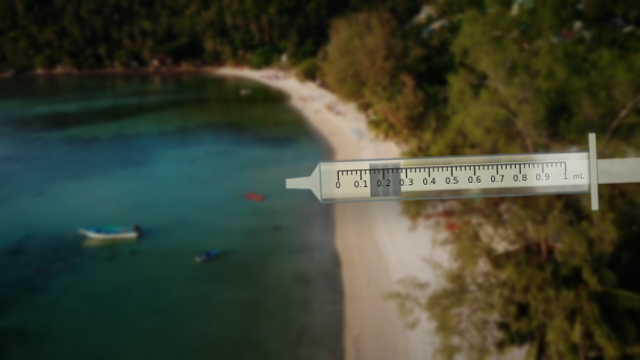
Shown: 0.14 mL
